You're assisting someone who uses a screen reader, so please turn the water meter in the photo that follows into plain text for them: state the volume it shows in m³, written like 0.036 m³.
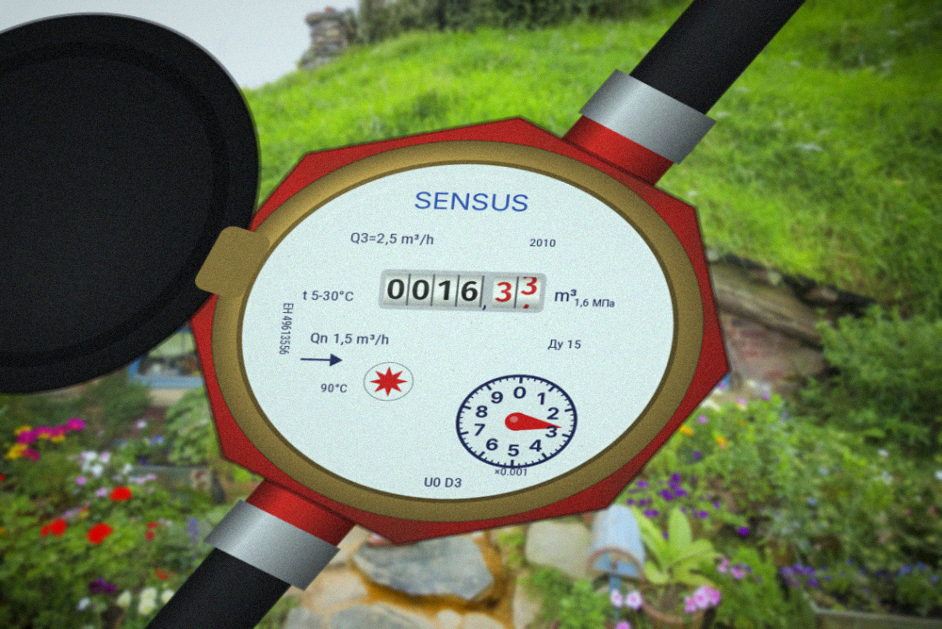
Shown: 16.332 m³
